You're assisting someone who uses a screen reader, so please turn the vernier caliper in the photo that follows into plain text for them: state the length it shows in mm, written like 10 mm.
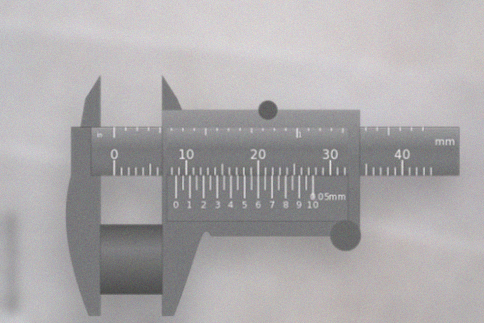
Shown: 8.6 mm
